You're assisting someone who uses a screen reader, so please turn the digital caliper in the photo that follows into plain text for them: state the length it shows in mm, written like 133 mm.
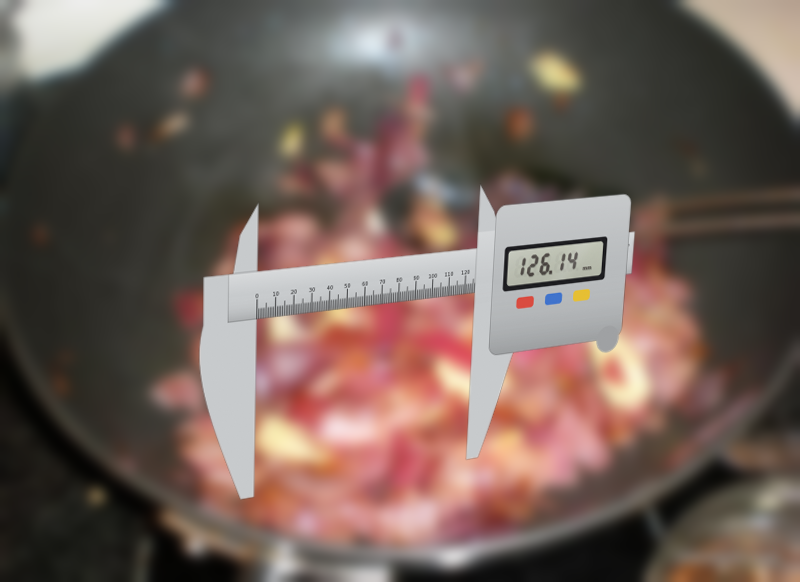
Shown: 126.14 mm
